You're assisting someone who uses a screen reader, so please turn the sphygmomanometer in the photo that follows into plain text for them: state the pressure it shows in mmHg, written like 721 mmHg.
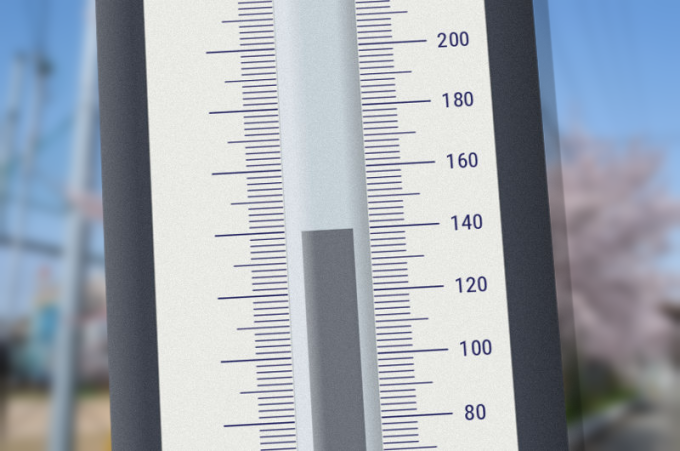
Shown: 140 mmHg
